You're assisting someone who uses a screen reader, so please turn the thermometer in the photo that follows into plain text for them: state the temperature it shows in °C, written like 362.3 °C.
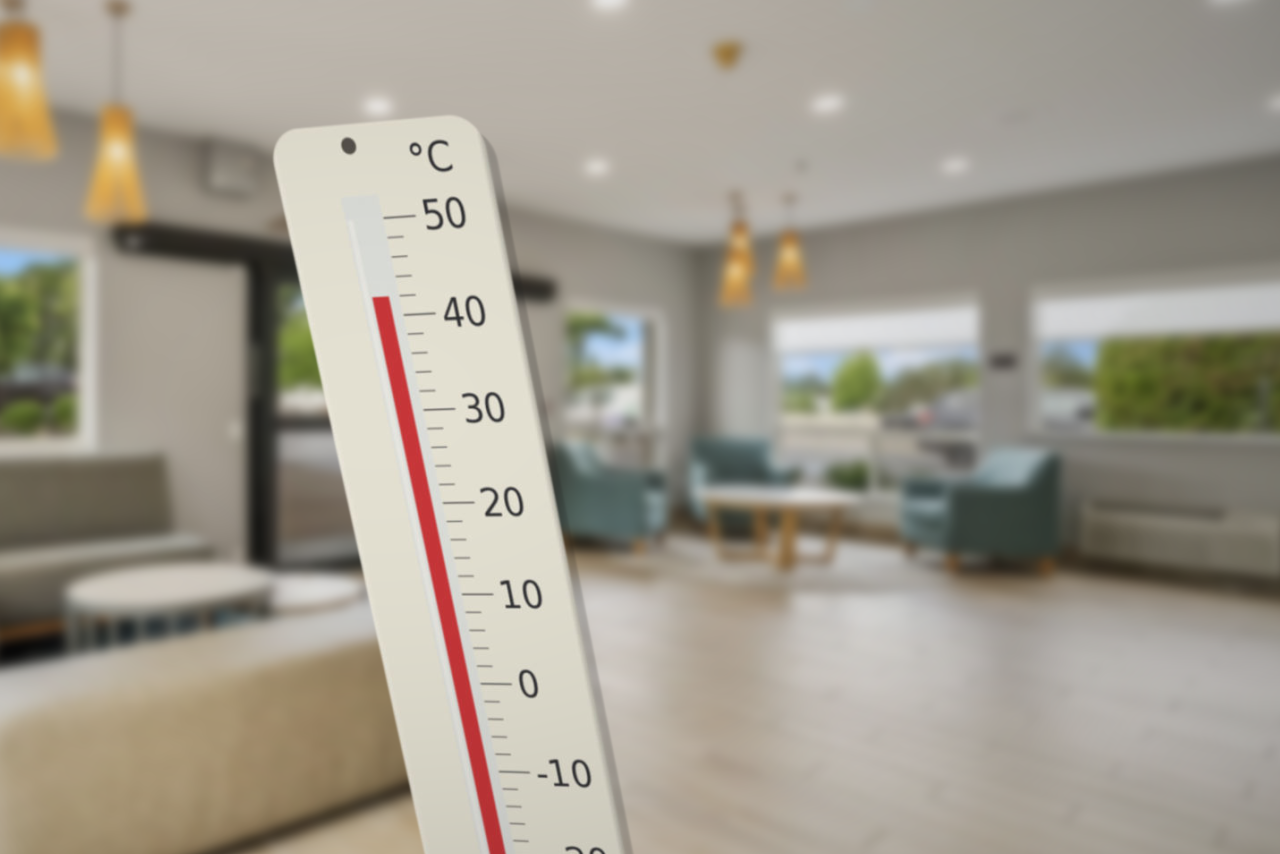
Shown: 42 °C
